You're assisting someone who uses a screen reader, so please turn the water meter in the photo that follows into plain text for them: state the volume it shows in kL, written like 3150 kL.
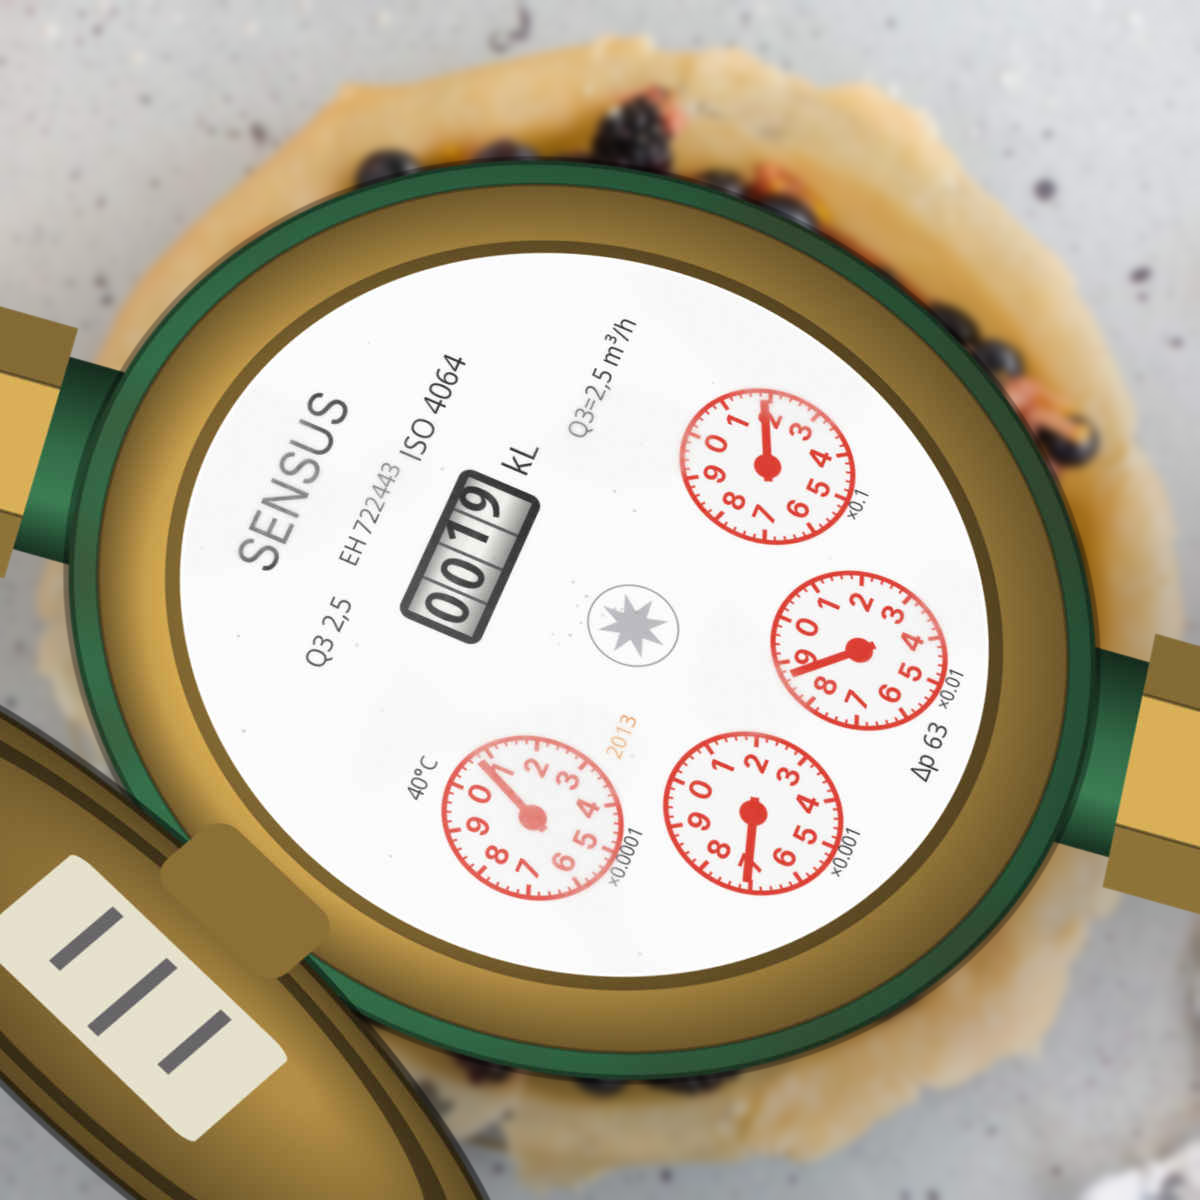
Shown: 19.1870 kL
